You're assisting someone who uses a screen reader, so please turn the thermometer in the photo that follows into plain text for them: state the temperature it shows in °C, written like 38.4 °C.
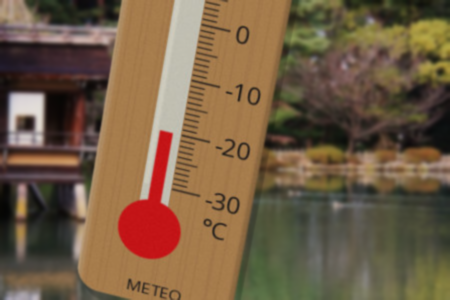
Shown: -20 °C
